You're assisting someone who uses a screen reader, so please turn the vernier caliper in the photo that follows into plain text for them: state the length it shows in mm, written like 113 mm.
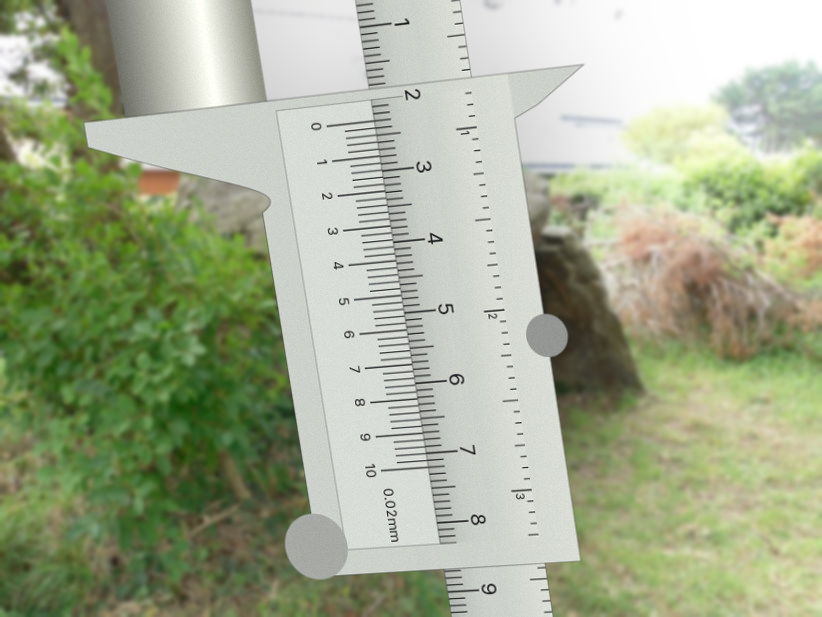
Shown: 23.0 mm
